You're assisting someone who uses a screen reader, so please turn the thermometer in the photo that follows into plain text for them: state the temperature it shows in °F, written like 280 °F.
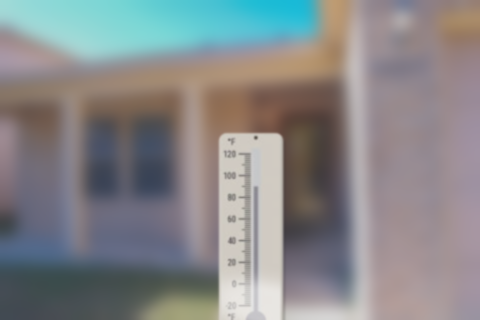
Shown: 90 °F
